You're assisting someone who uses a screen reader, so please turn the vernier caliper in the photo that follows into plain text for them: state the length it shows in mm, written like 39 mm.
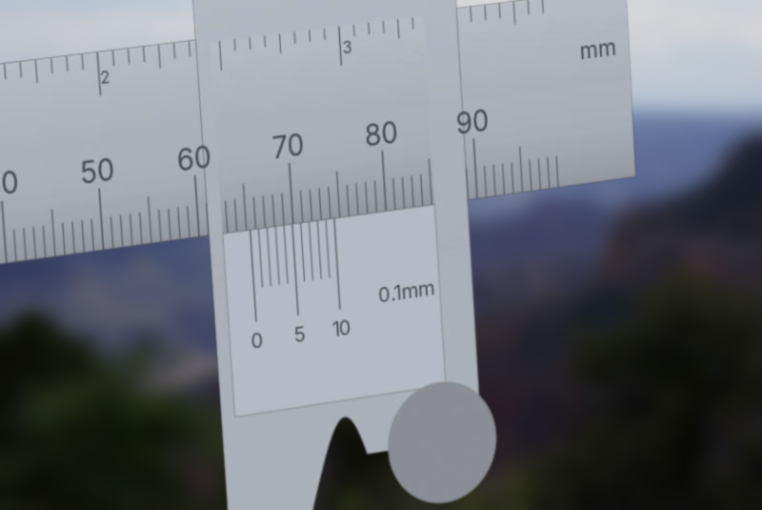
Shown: 65.4 mm
